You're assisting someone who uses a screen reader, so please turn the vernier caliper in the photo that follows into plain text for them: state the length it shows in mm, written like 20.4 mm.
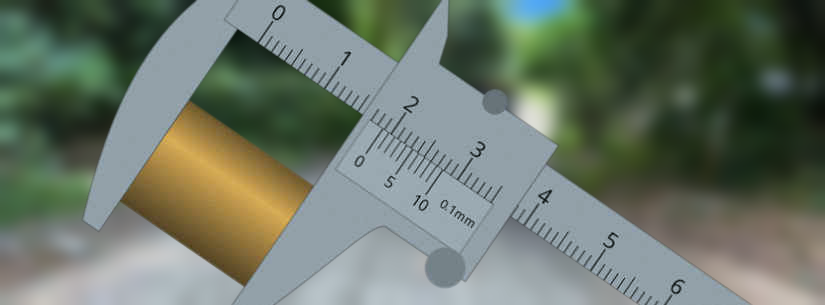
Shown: 18.8 mm
